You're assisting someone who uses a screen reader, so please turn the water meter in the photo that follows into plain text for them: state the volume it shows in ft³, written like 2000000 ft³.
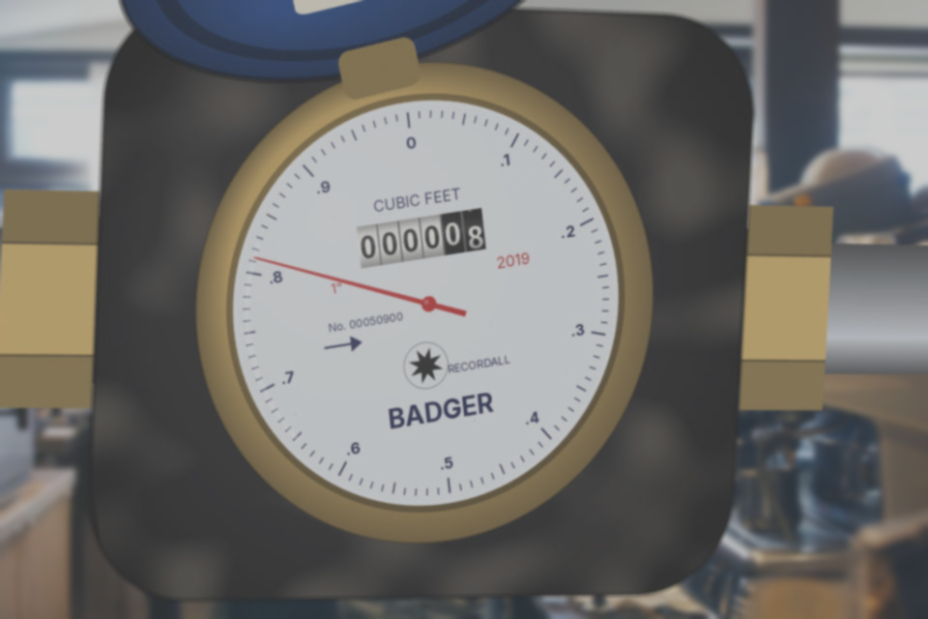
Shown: 7.81 ft³
